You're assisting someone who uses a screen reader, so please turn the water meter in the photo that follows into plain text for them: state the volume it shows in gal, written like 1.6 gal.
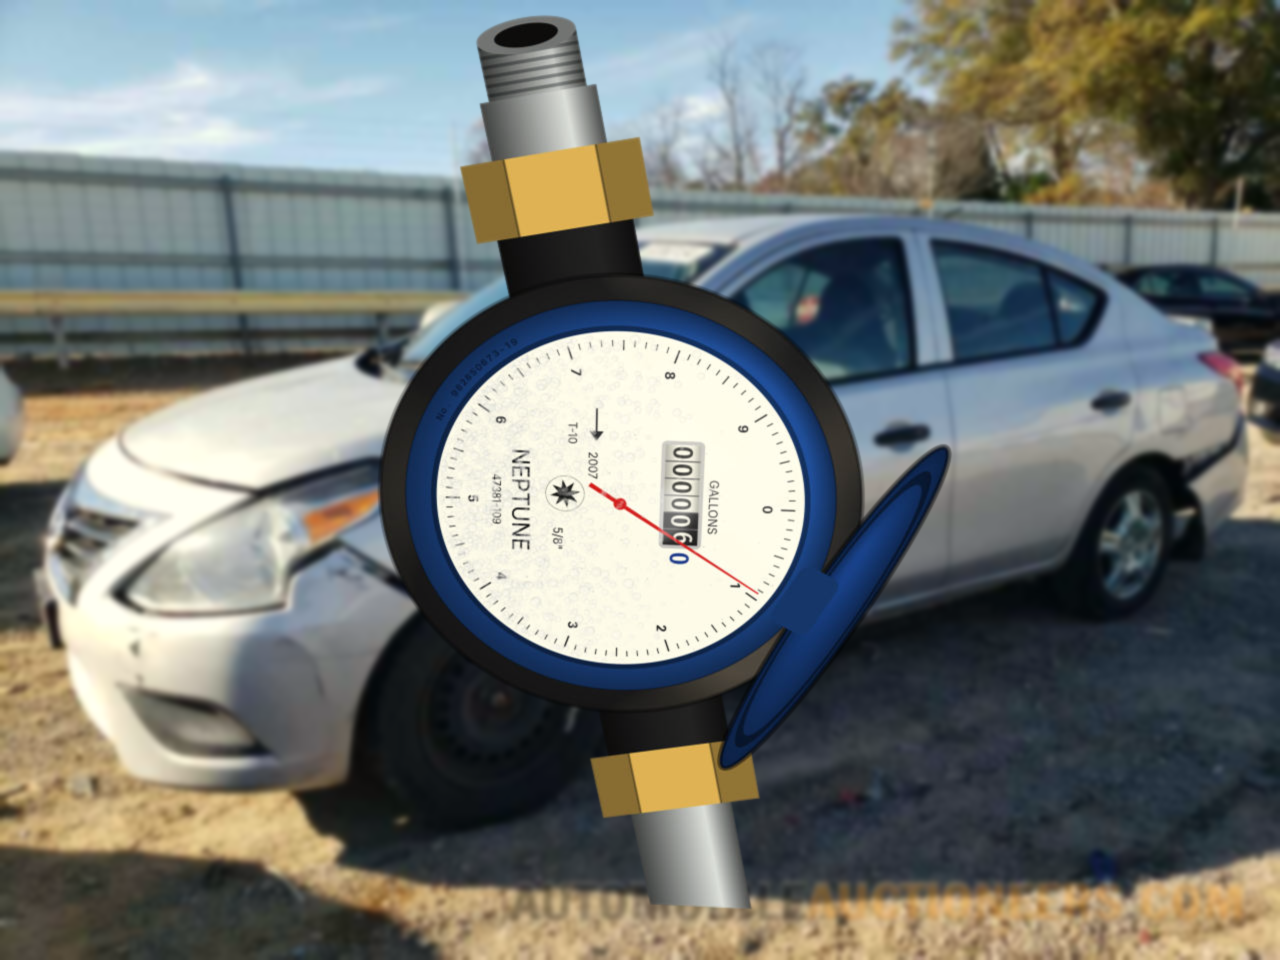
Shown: 60.9 gal
